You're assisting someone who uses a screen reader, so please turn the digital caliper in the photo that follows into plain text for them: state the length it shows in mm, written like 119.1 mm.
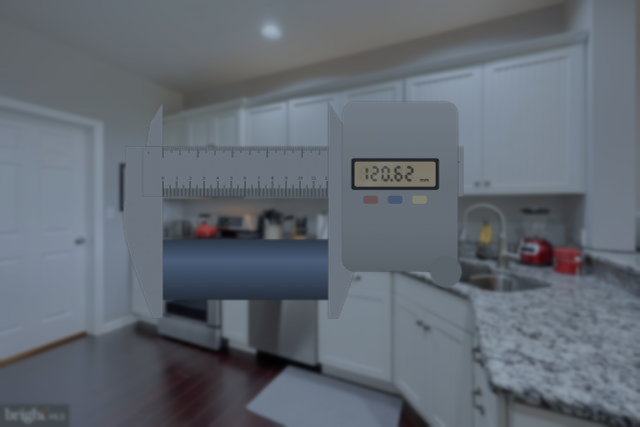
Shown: 120.62 mm
